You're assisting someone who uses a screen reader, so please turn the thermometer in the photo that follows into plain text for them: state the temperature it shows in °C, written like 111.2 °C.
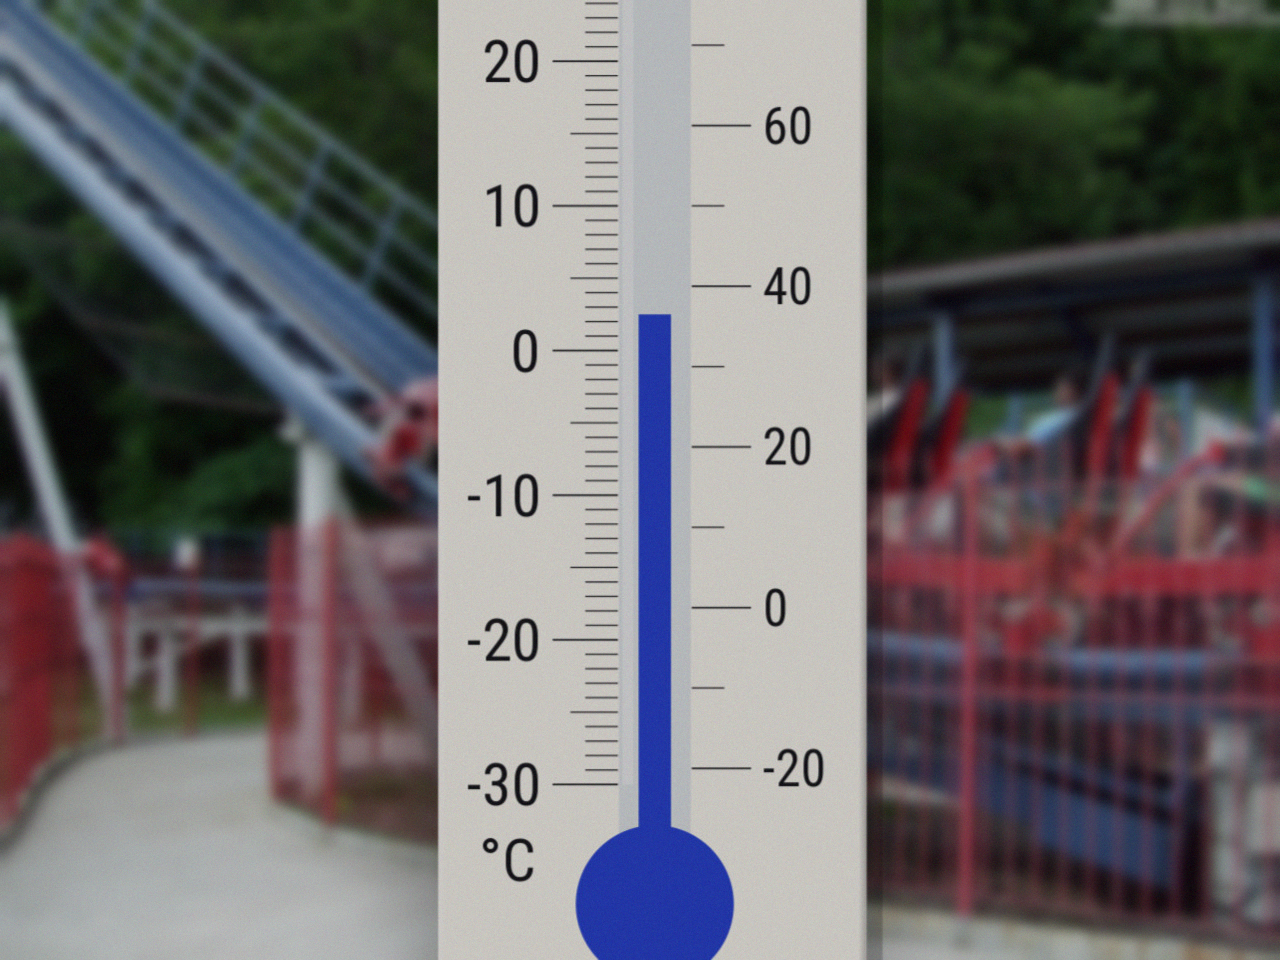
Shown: 2.5 °C
